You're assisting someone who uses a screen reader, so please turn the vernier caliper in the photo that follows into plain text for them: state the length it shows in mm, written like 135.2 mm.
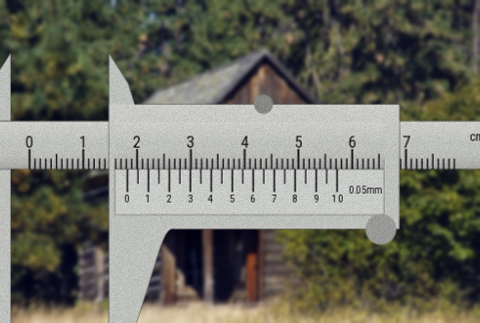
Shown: 18.2 mm
